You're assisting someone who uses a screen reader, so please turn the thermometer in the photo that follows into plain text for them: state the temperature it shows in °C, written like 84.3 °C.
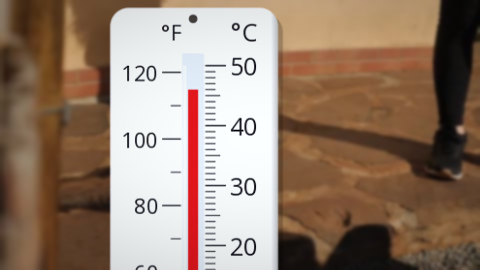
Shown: 46 °C
